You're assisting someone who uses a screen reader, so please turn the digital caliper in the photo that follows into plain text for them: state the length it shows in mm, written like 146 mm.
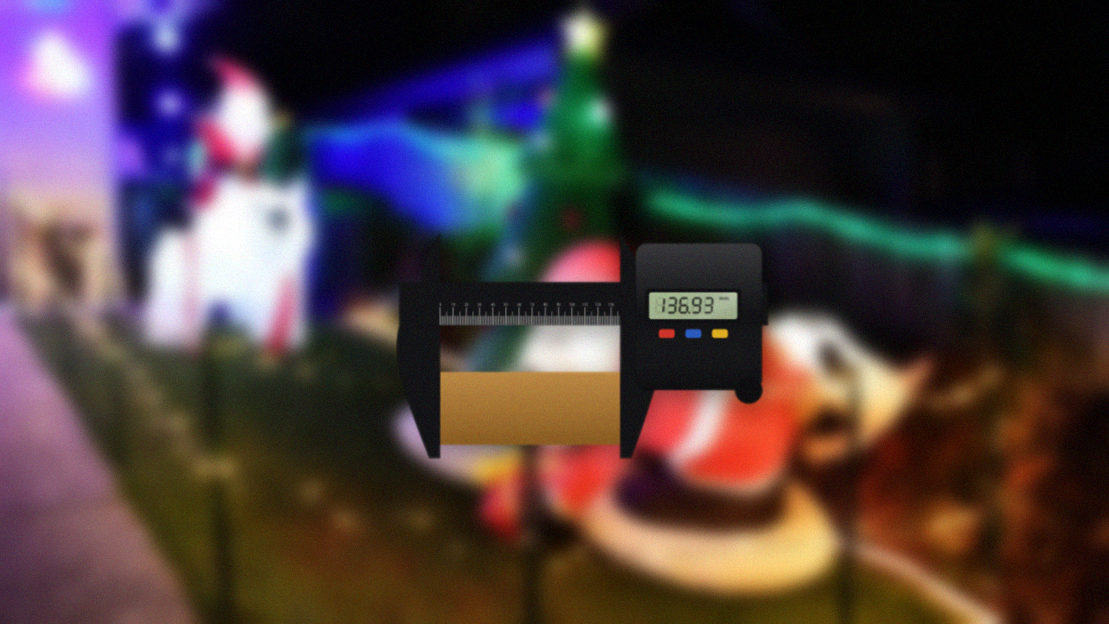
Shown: 136.93 mm
